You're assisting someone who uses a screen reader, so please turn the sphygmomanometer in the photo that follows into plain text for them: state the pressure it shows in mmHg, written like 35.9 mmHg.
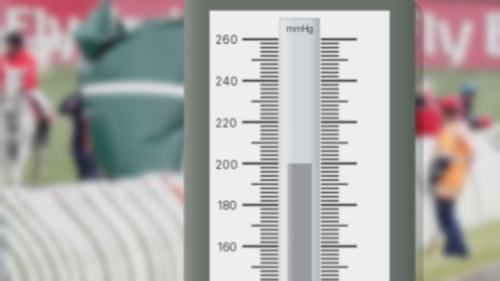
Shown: 200 mmHg
